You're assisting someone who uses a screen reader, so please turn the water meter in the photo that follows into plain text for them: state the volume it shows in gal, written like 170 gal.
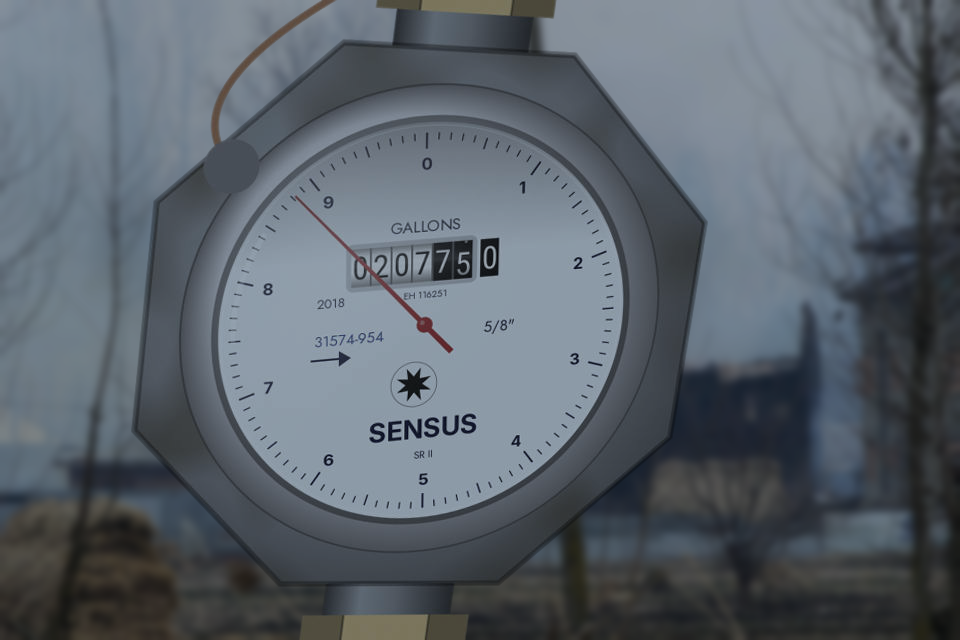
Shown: 207748.8 gal
